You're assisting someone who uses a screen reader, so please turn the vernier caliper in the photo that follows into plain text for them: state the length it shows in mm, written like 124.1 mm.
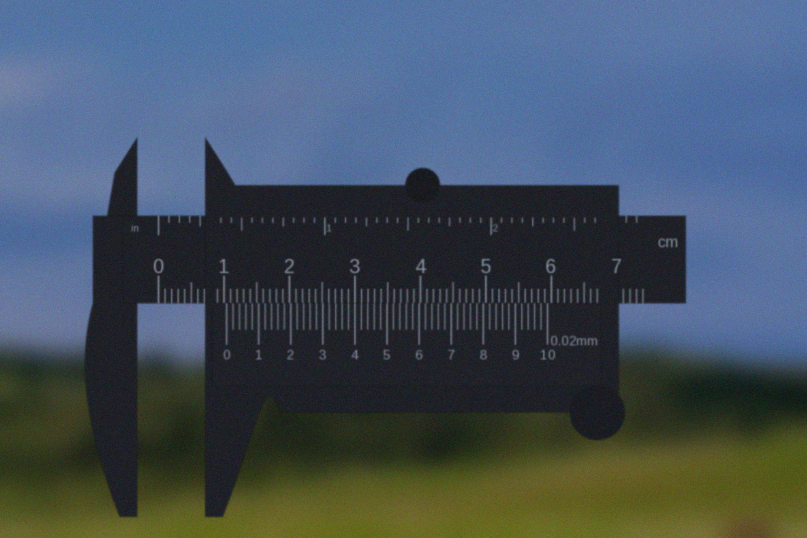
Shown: 10.4 mm
